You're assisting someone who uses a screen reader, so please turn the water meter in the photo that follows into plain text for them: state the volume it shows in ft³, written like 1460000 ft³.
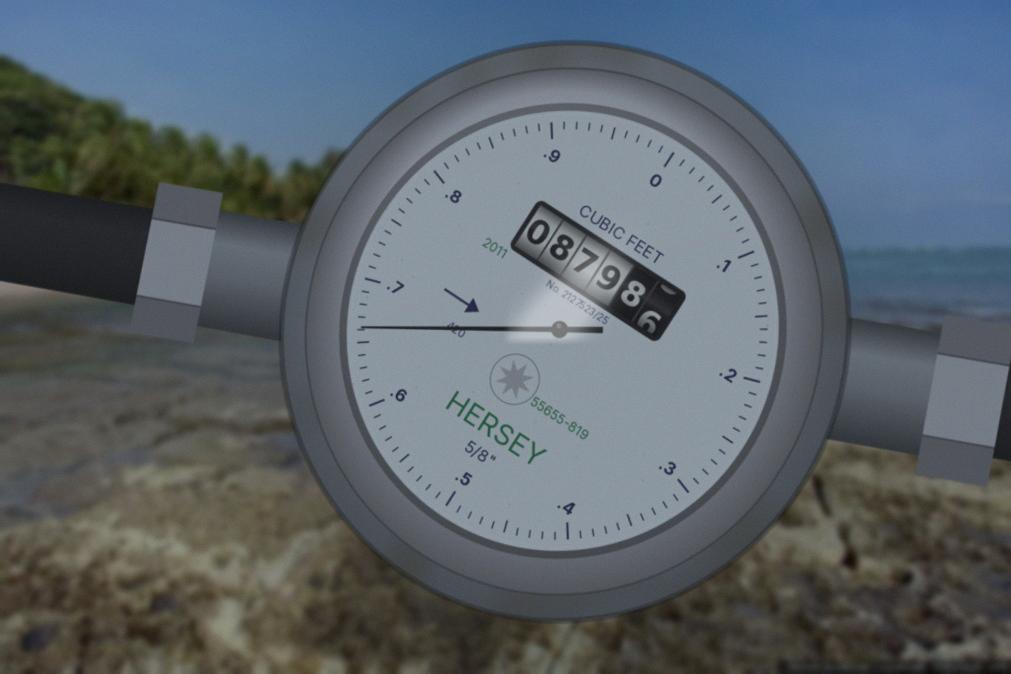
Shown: 87985.66 ft³
